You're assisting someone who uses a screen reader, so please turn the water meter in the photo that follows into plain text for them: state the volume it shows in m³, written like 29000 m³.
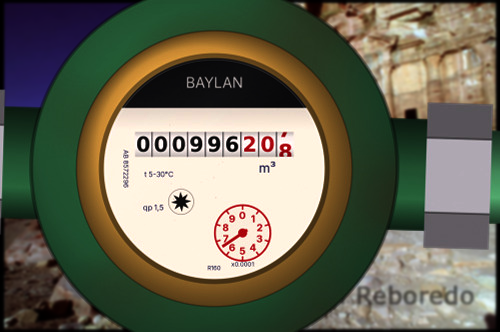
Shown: 996.2076 m³
